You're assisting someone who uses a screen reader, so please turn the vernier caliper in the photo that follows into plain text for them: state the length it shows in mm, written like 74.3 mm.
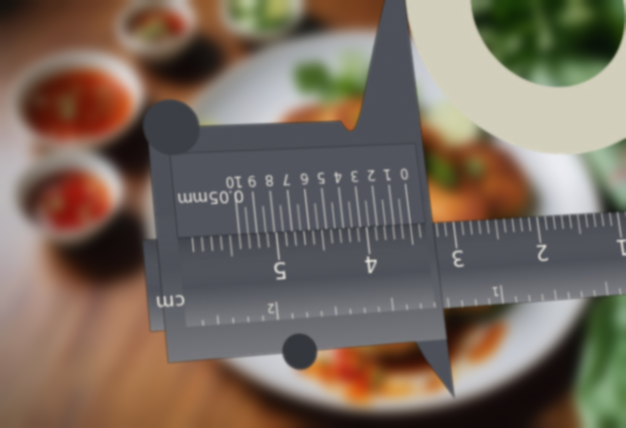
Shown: 35.0 mm
